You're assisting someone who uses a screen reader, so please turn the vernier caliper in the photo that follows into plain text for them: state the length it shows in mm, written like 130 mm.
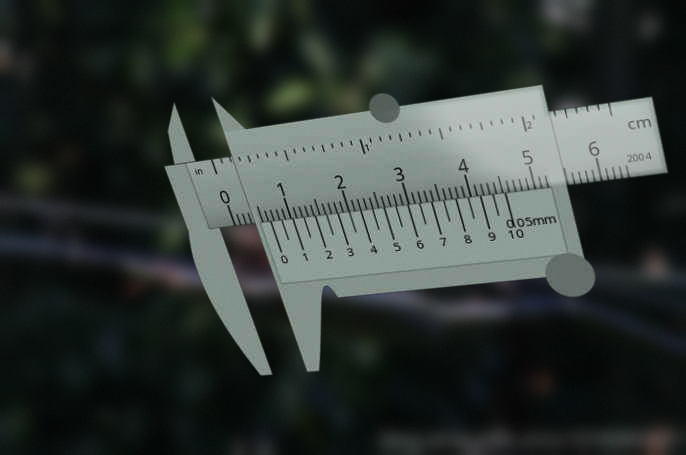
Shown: 6.4 mm
